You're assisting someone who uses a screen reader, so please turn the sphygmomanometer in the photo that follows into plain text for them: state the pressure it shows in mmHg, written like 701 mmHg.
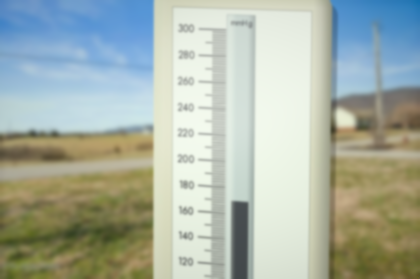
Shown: 170 mmHg
